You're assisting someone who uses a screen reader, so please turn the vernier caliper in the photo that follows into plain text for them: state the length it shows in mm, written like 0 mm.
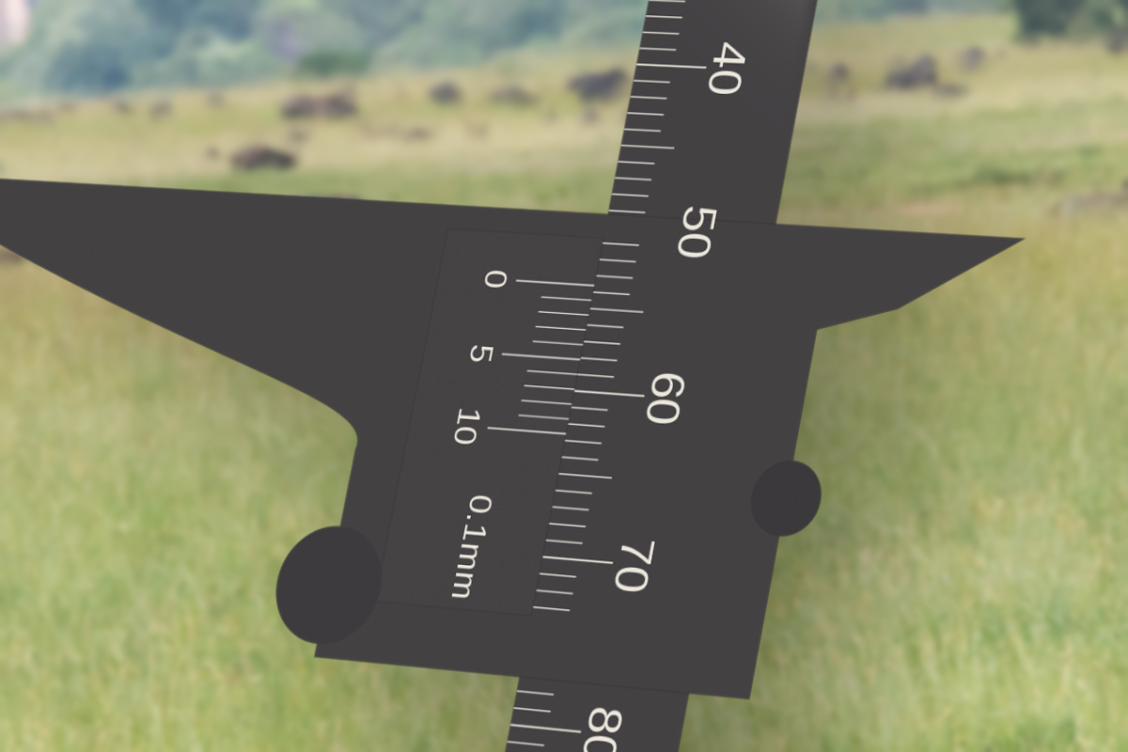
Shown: 53.6 mm
